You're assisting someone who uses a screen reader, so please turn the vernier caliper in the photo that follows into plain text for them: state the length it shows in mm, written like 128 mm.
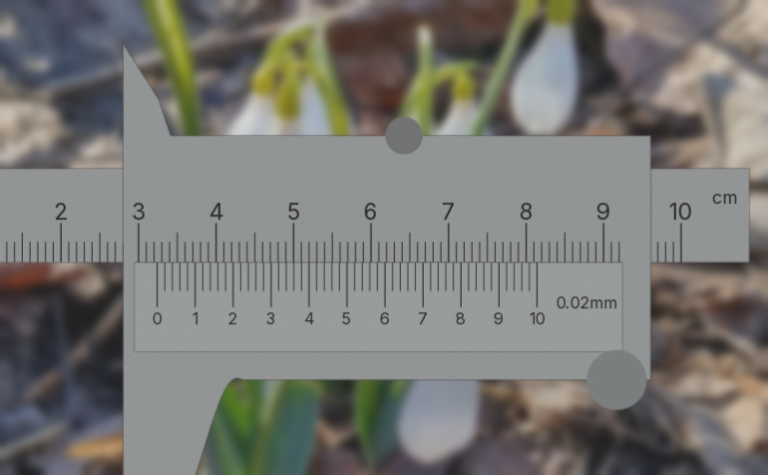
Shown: 32.4 mm
